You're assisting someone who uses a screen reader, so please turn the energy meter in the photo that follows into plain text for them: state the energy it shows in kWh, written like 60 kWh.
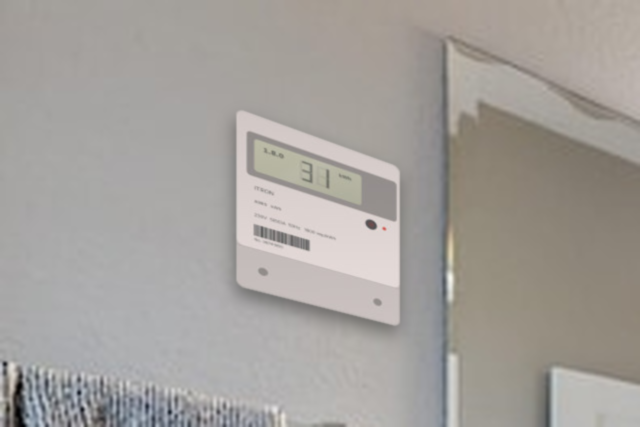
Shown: 31 kWh
